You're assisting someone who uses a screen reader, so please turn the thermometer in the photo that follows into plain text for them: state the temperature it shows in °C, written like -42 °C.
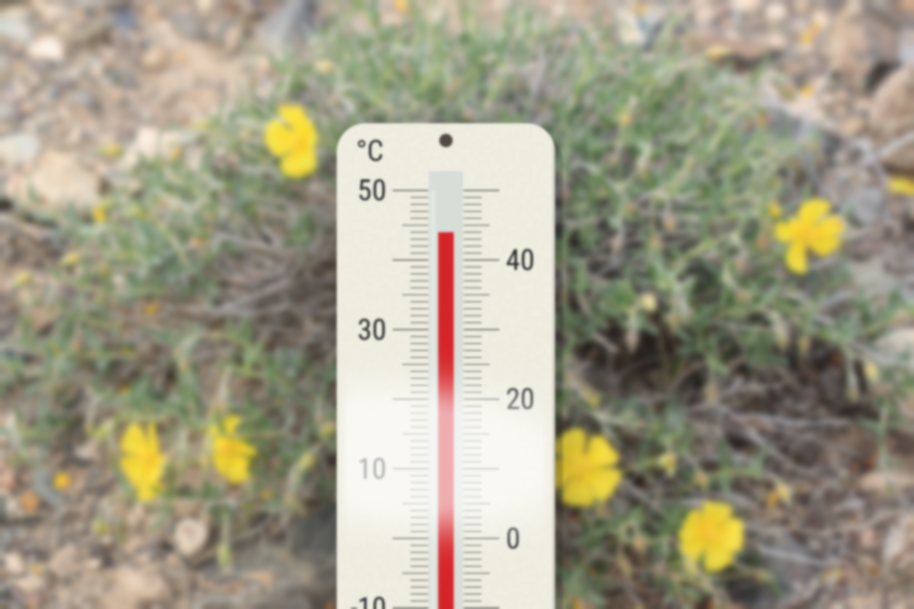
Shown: 44 °C
